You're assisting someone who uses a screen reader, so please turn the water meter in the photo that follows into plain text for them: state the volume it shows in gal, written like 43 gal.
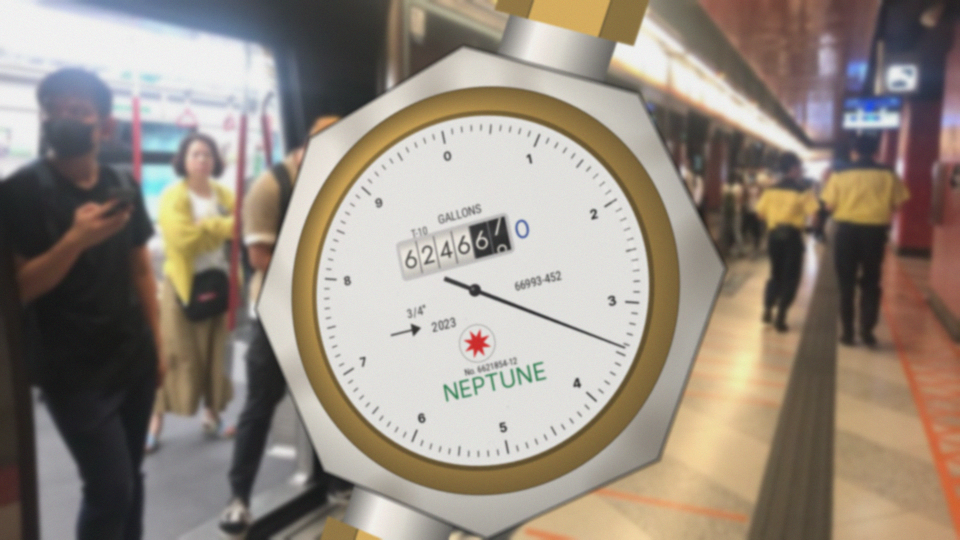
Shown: 6246673.4 gal
